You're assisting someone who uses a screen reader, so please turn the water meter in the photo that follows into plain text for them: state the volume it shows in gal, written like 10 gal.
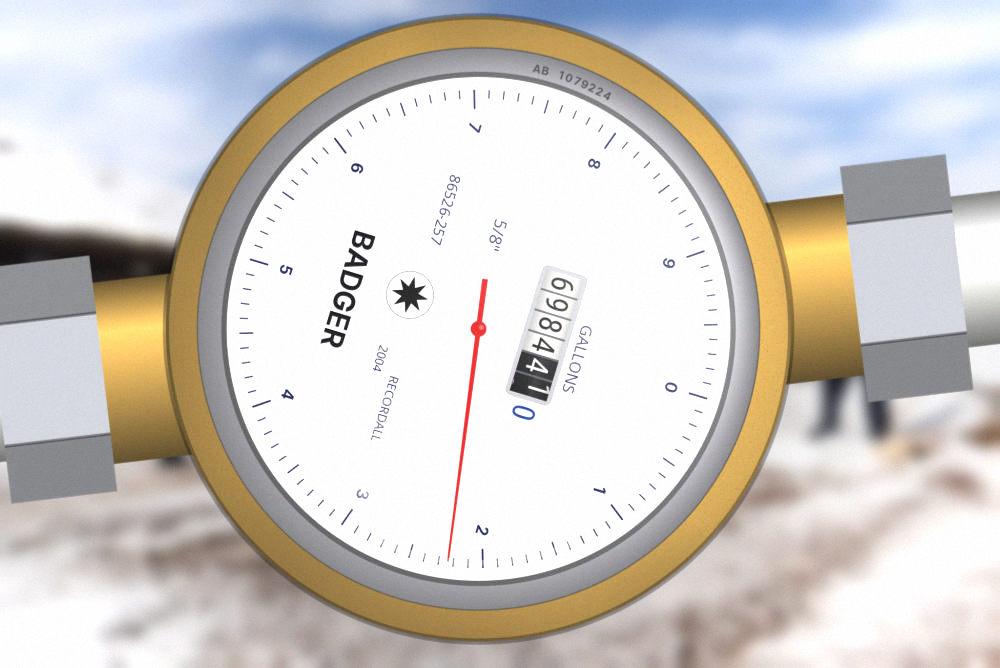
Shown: 6984412.2 gal
